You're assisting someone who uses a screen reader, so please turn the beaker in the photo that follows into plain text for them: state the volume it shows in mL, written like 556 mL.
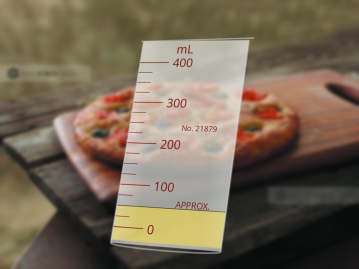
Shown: 50 mL
